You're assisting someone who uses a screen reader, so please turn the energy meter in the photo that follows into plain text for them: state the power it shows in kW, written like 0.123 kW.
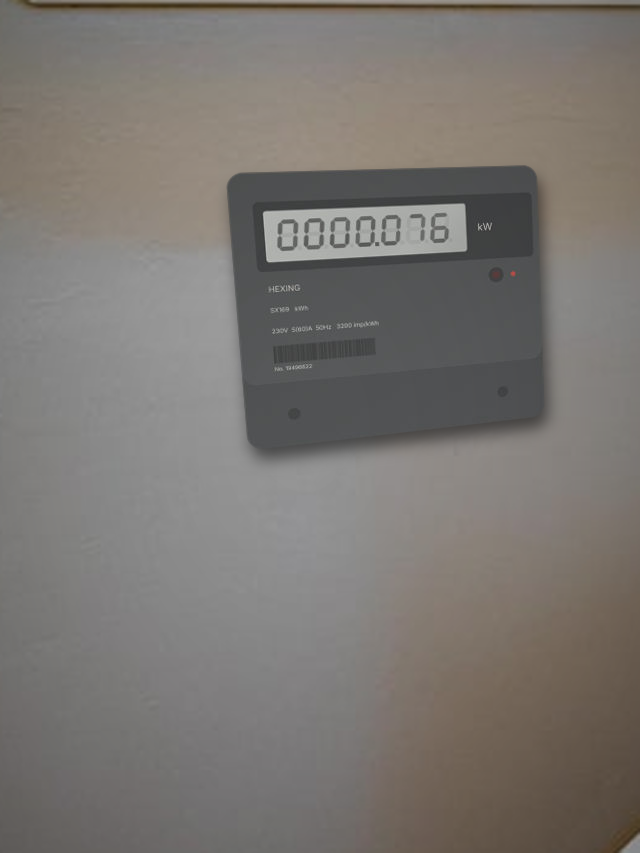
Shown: 0.076 kW
